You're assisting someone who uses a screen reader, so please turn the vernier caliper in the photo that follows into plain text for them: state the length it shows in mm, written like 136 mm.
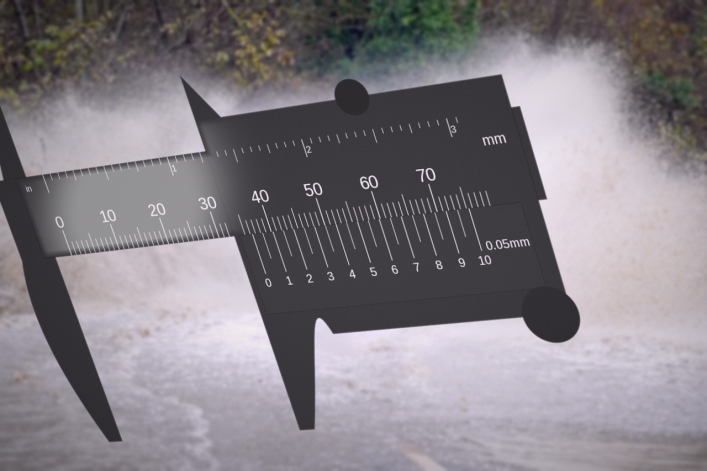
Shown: 36.4 mm
